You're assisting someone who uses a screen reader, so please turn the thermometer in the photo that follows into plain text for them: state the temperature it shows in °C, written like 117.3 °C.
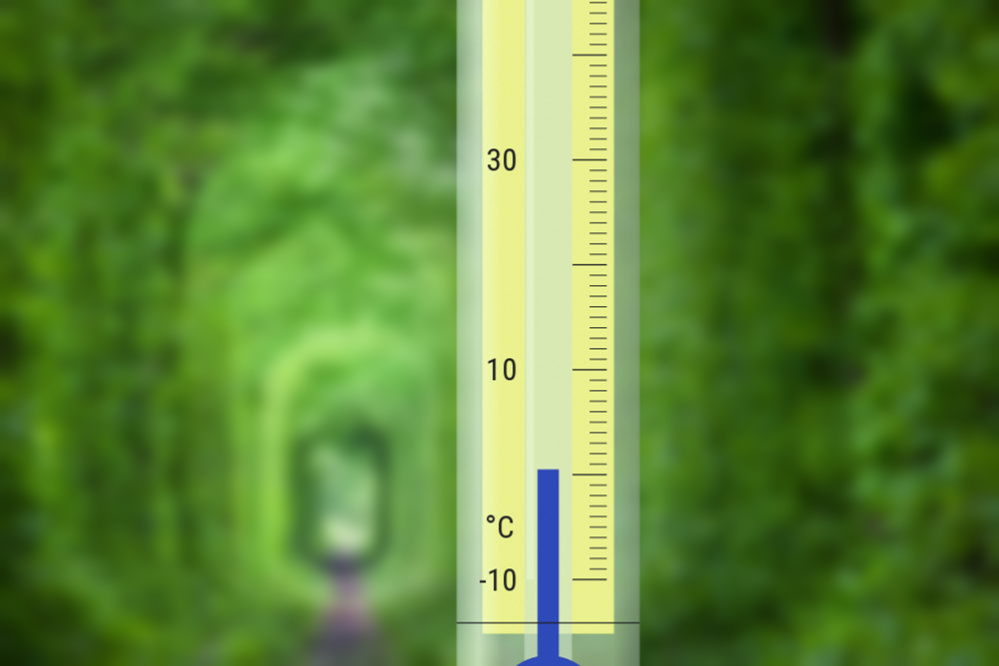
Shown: 0.5 °C
